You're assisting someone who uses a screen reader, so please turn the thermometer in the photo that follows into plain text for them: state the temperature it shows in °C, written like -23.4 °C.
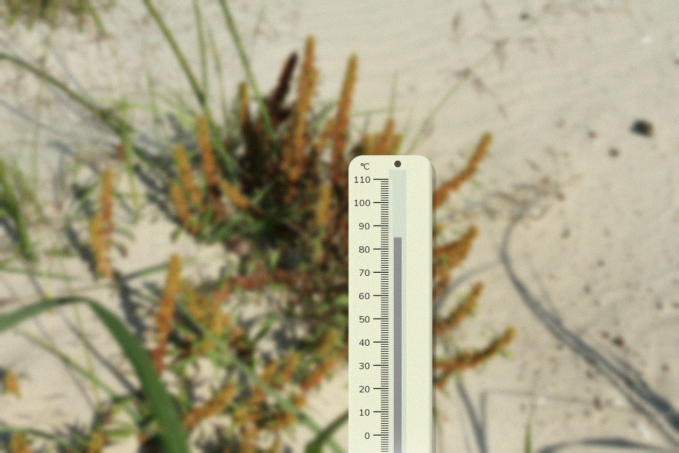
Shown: 85 °C
